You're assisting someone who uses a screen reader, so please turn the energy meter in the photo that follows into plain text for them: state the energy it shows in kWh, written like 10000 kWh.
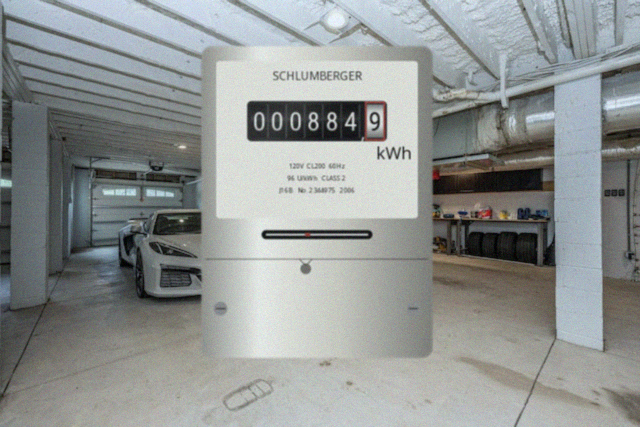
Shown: 884.9 kWh
